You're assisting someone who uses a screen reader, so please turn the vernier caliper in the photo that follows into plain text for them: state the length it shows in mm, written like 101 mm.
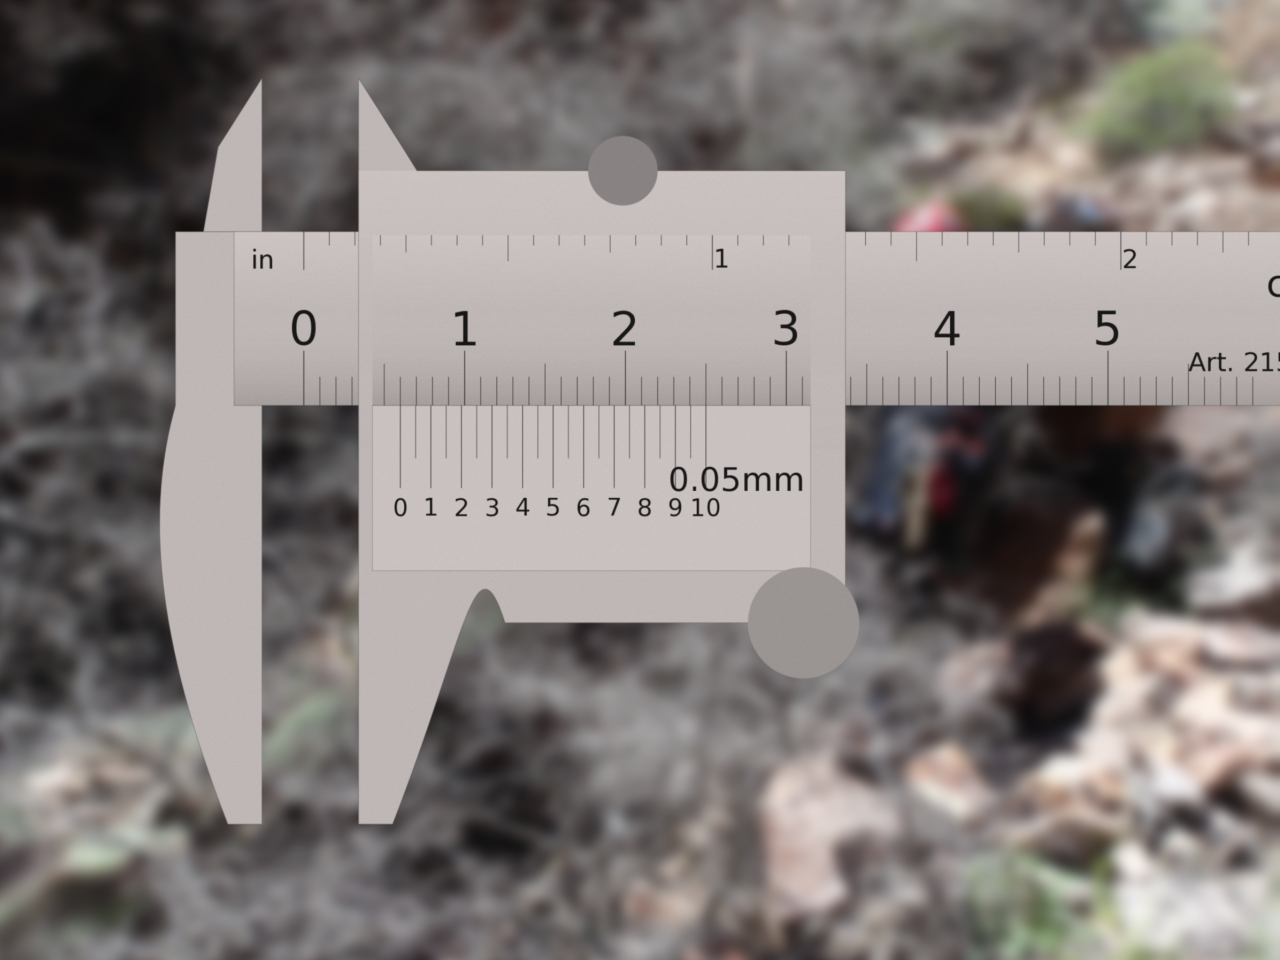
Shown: 6.0 mm
